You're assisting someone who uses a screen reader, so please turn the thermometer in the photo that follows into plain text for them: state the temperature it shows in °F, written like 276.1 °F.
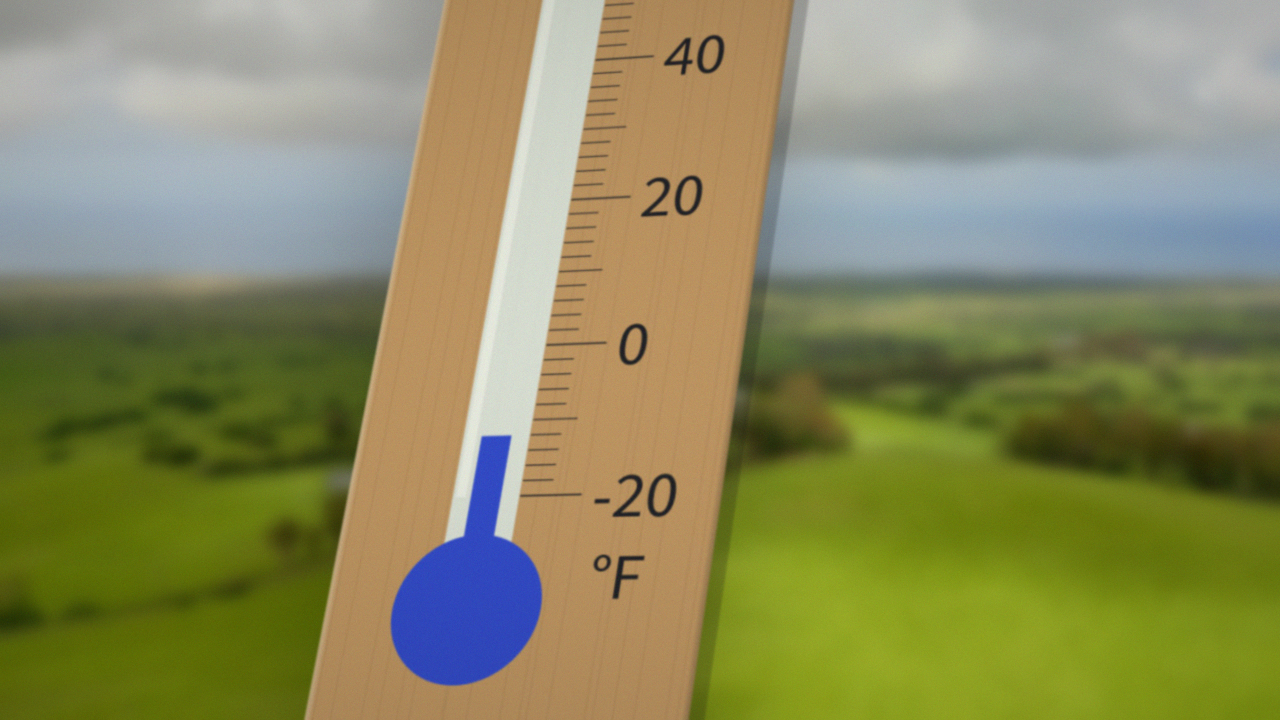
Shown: -12 °F
